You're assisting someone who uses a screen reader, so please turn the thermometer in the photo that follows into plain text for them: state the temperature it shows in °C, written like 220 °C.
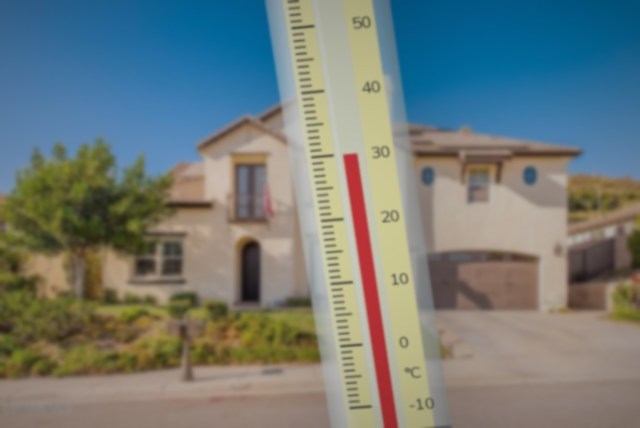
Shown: 30 °C
